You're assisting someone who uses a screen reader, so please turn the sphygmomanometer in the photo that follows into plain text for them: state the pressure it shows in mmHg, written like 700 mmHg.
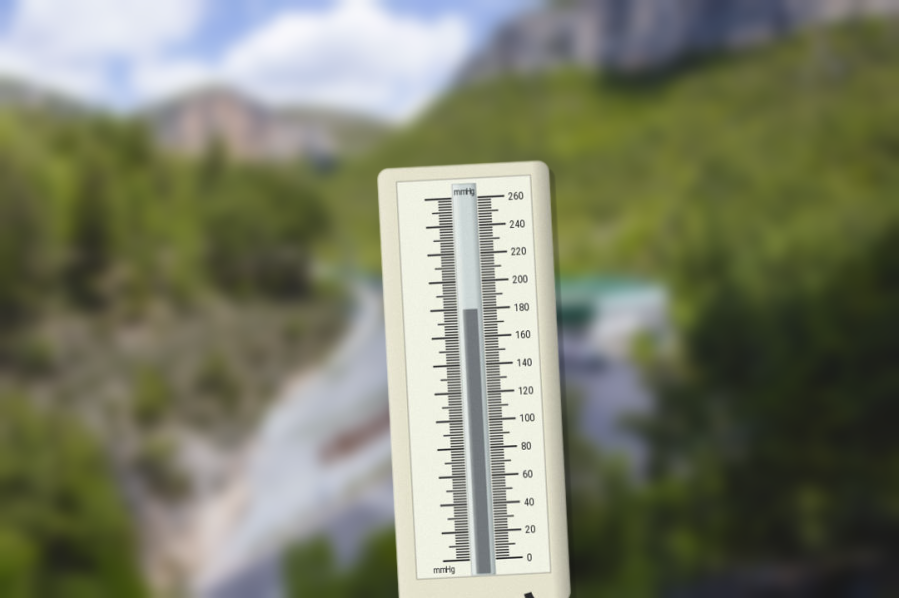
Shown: 180 mmHg
